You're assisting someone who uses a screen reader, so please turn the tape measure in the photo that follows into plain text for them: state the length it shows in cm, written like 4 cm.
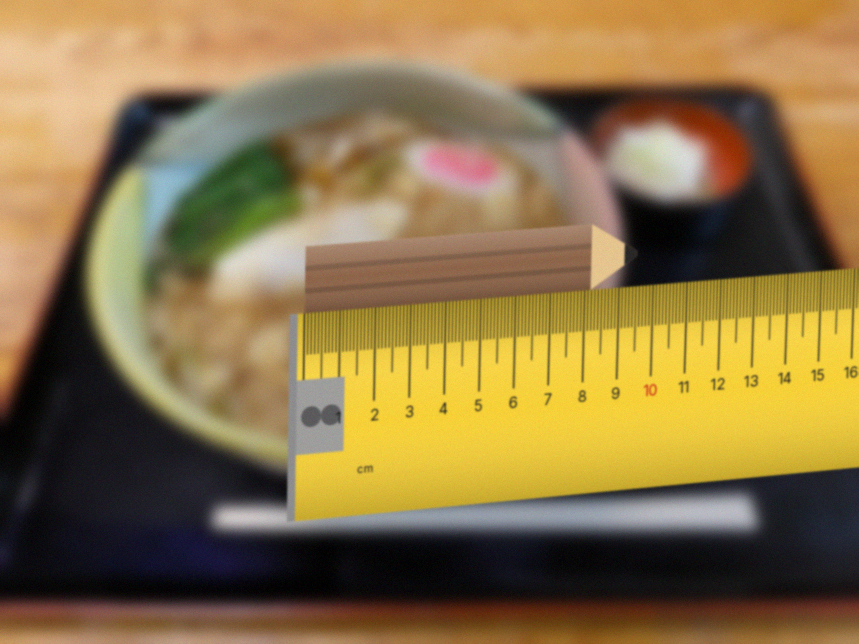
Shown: 9.5 cm
